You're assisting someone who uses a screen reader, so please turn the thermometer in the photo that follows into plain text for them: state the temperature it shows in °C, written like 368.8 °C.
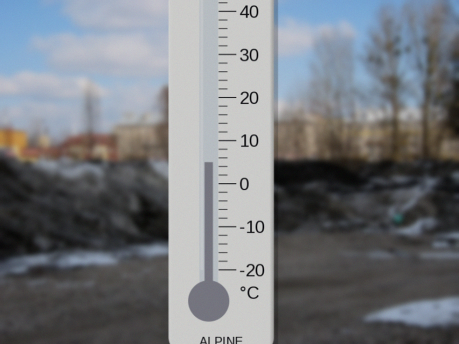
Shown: 5 °C
